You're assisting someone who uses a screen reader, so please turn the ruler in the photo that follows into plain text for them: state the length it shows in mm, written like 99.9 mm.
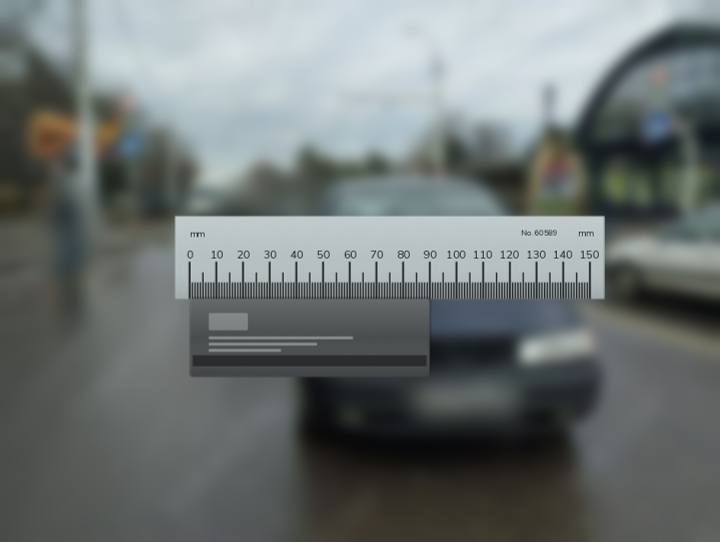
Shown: 90 mm
